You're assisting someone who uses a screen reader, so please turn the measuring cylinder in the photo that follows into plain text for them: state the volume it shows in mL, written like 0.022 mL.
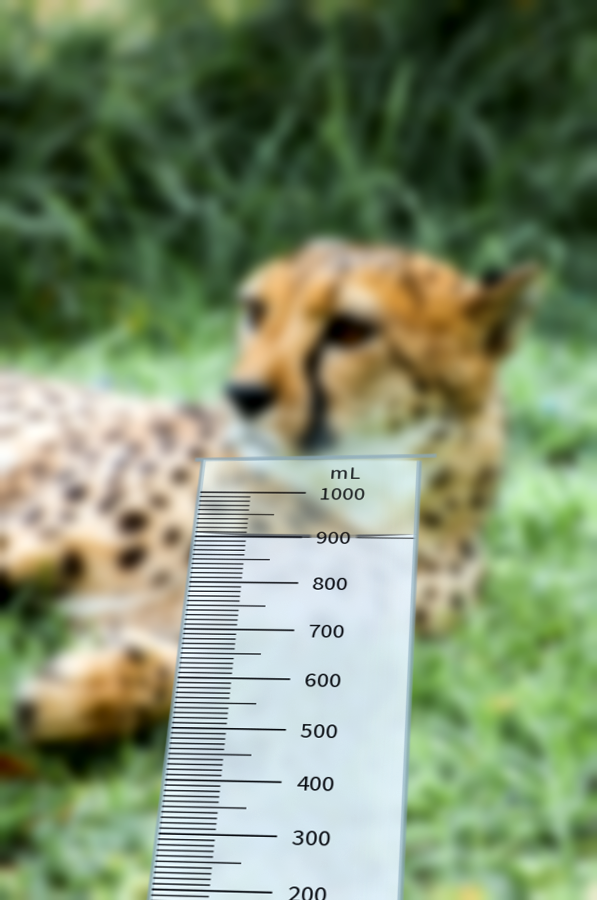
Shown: 900 mL
